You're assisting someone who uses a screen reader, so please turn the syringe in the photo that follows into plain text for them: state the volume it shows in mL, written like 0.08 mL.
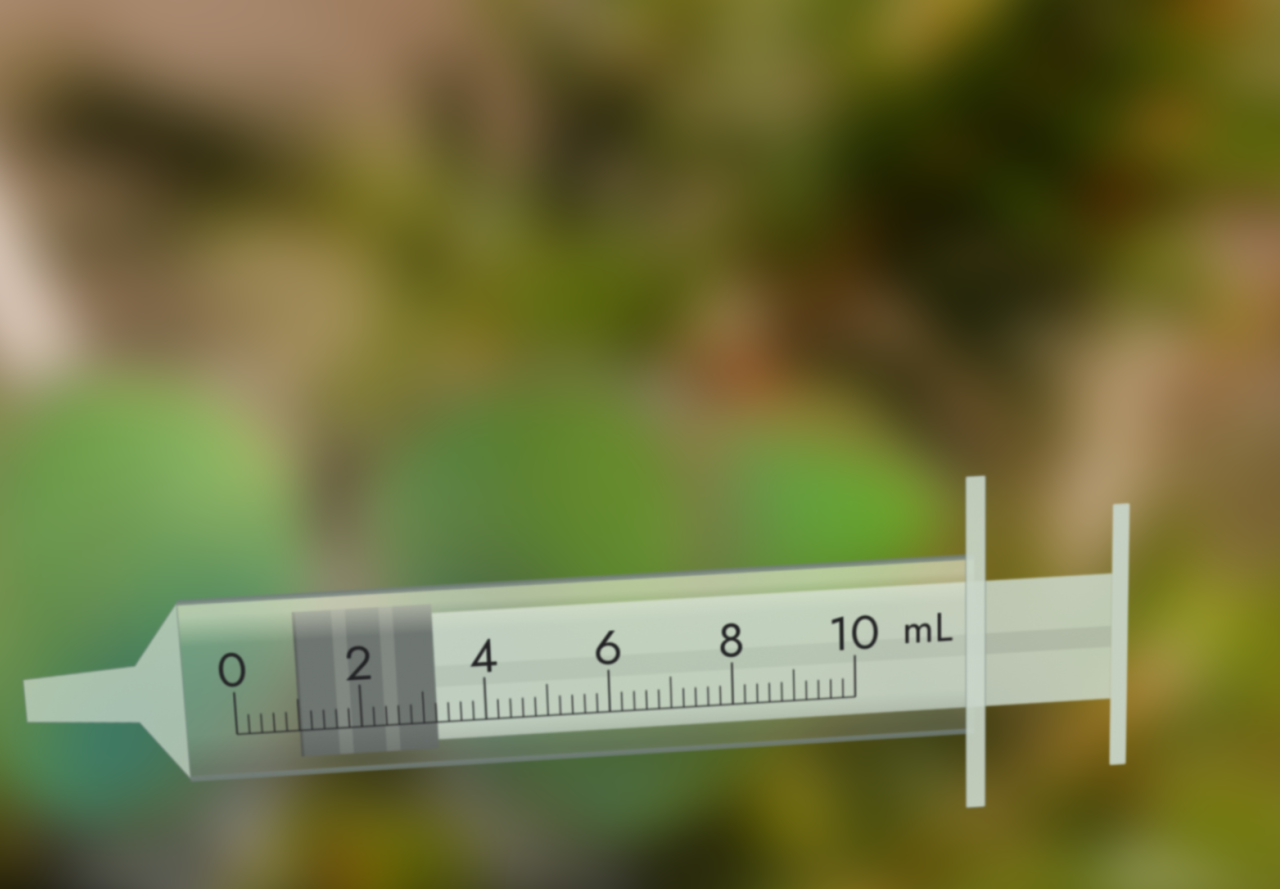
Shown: 1 mL
